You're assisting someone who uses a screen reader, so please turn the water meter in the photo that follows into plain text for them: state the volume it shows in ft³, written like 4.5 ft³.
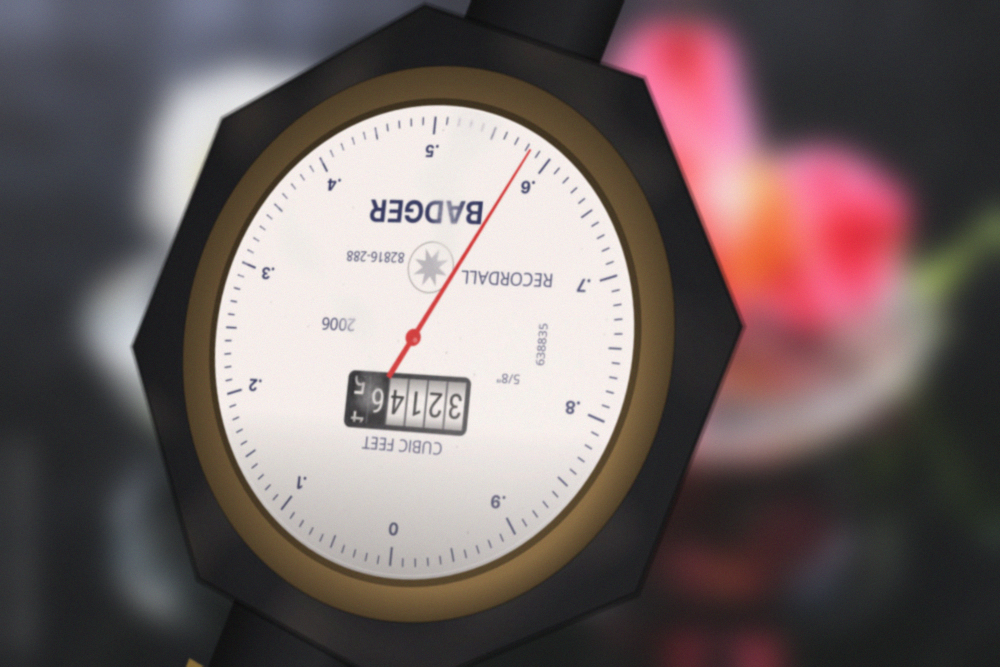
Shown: 321464.58 ft³
